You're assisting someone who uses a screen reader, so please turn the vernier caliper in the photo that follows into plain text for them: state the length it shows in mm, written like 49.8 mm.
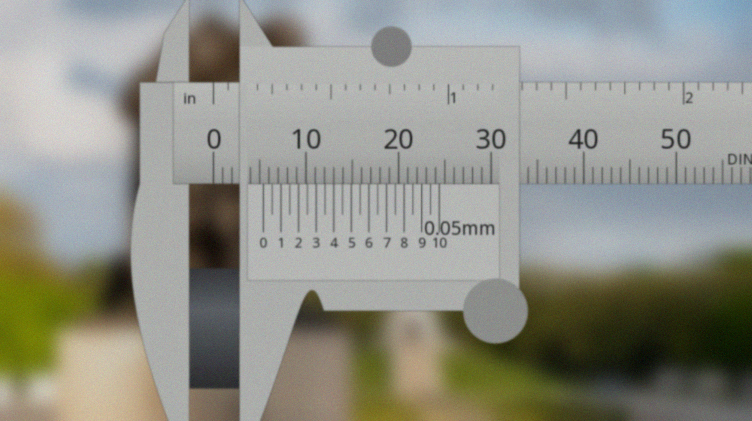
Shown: 5.4 mm
